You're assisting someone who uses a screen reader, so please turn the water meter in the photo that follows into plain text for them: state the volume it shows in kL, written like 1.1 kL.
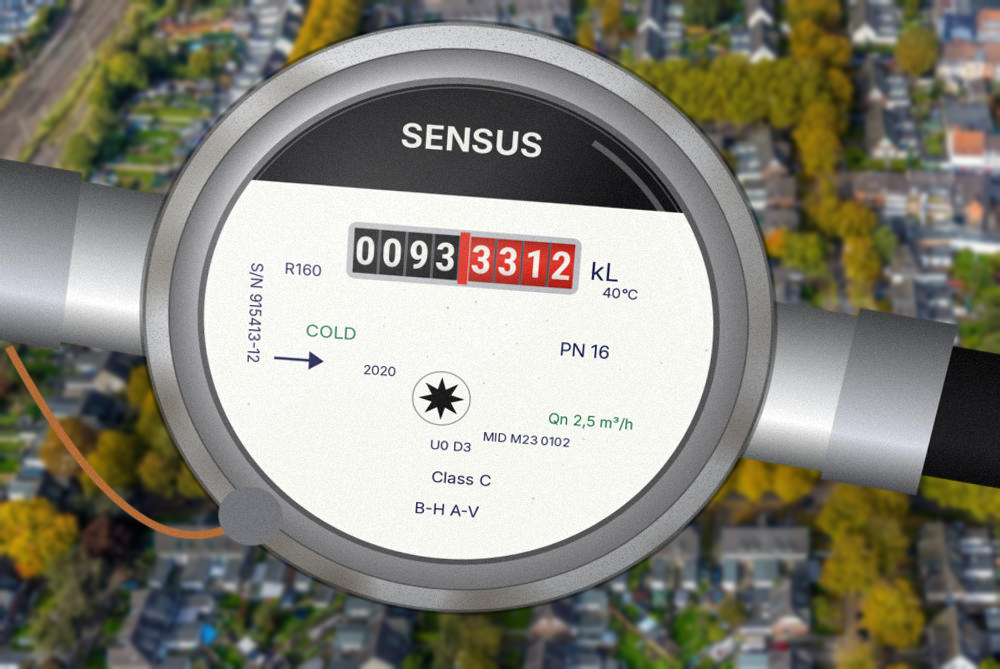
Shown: 93.3312 kL
